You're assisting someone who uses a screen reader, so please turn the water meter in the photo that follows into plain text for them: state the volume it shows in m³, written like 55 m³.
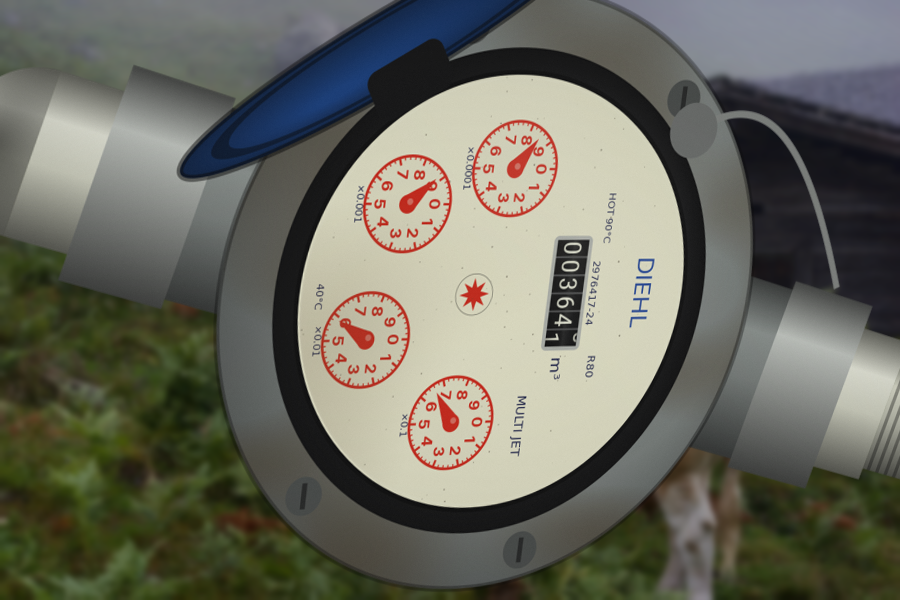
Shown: 3640.6588 m³
